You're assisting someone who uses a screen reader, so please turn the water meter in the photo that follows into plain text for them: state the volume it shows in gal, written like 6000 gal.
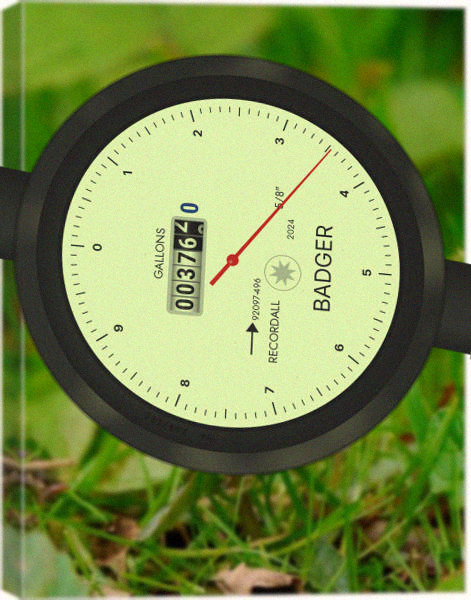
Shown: 37623.5 gal
